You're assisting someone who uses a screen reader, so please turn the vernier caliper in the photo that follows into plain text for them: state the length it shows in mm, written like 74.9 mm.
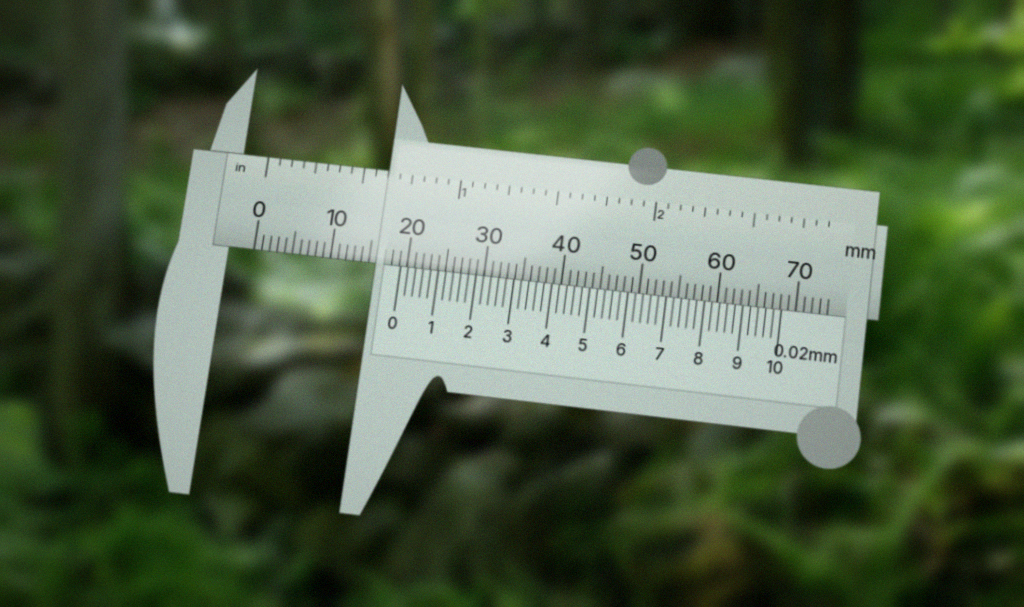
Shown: 19.2 mm
